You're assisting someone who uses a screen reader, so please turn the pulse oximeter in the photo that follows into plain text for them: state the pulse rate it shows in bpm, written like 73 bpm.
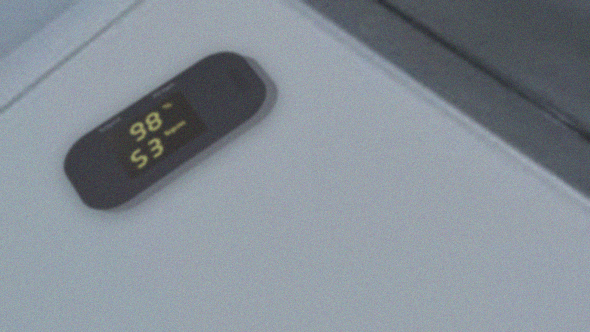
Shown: 53 bpm
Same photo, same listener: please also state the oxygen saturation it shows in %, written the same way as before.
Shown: 98 %
